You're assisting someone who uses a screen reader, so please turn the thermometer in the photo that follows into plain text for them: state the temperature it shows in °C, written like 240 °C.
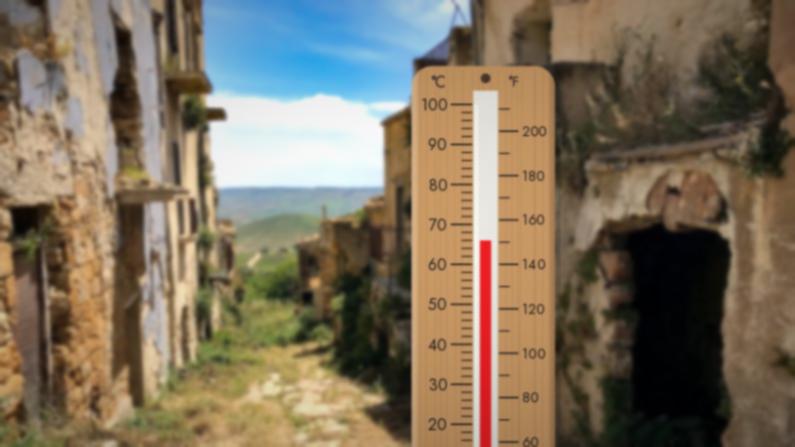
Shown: 66 °C
